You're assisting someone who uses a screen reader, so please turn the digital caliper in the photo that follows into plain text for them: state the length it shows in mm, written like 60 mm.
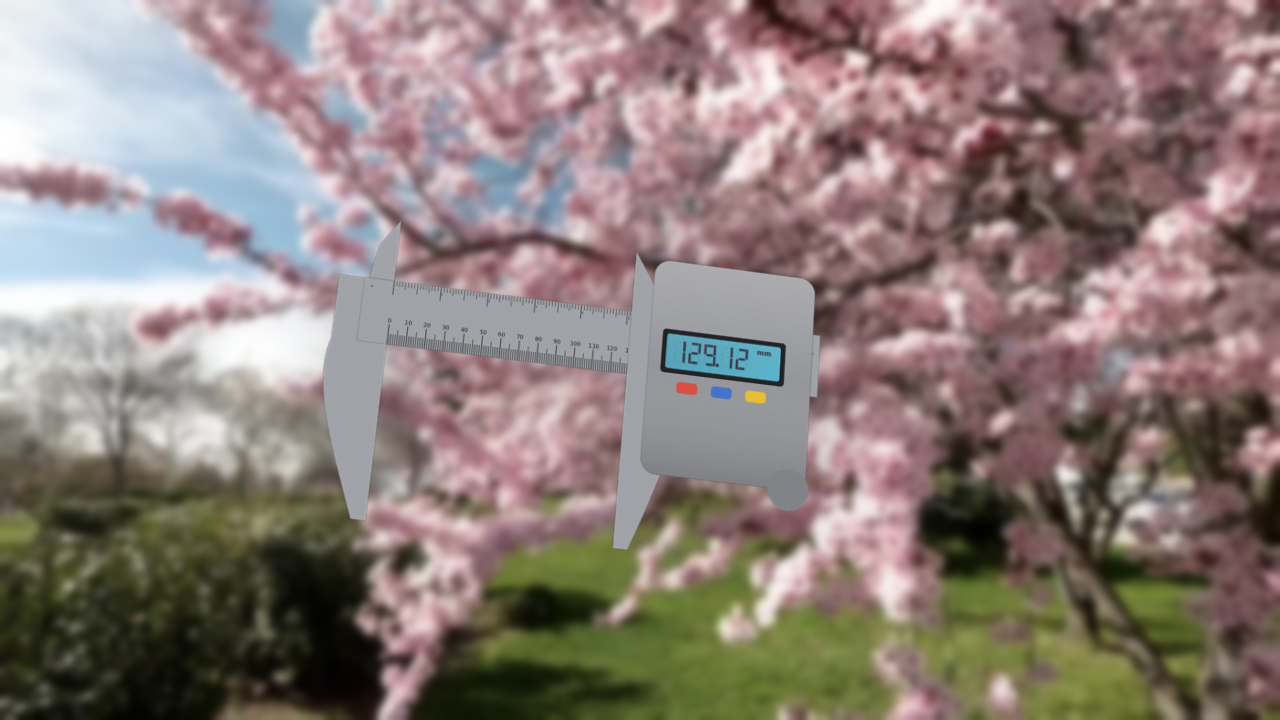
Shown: 129.12 mm
